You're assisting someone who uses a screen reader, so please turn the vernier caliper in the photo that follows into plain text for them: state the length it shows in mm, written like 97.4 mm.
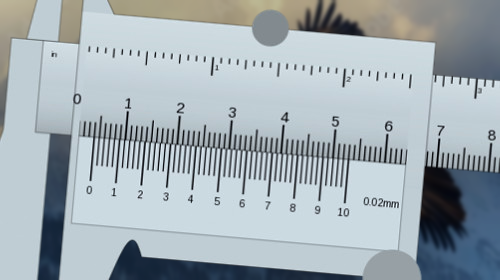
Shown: 4.0 mm
